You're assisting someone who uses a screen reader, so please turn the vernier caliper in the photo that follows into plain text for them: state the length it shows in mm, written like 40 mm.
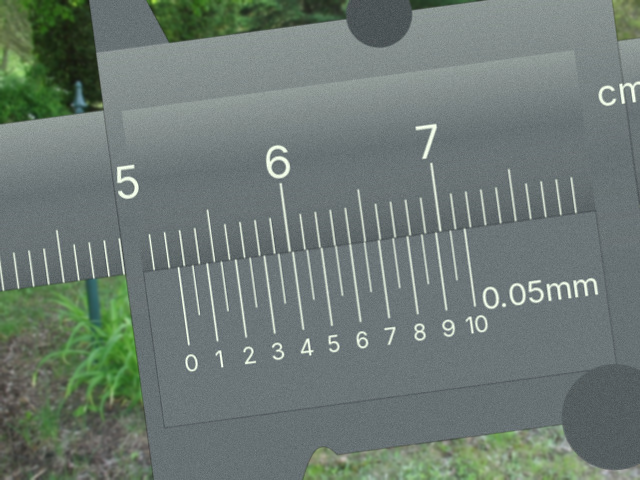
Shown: 52.6 mm
